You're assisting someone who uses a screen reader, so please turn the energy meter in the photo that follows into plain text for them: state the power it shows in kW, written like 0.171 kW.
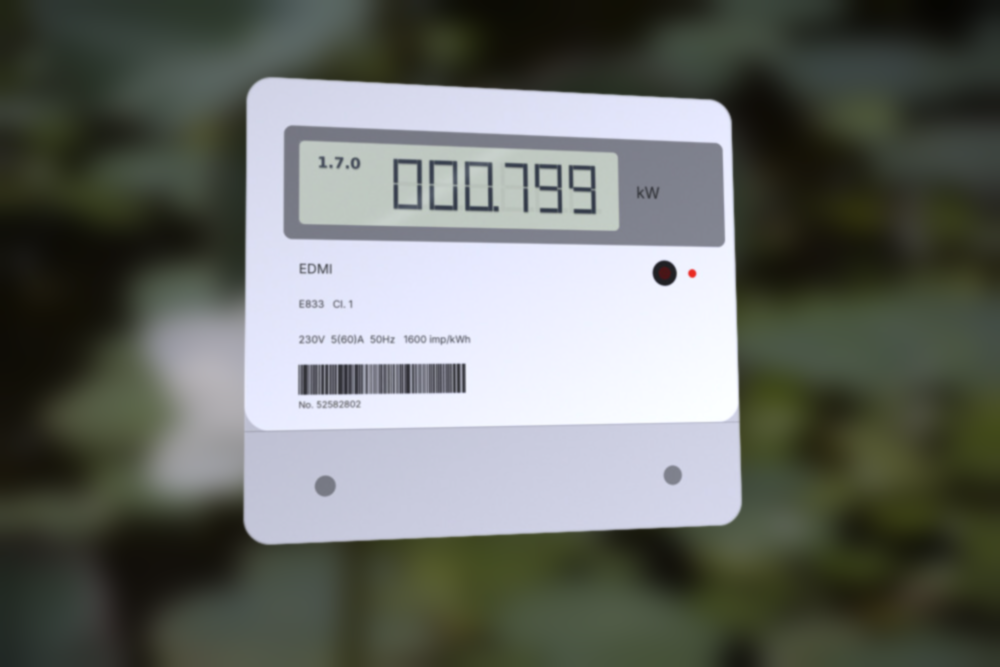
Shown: 0.799 kW
